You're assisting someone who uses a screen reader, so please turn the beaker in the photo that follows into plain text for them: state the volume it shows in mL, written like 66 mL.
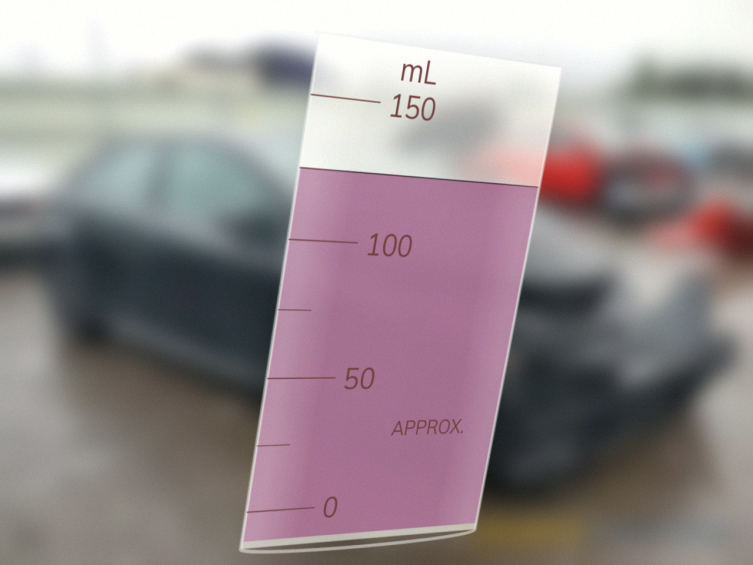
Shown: 125 mL
